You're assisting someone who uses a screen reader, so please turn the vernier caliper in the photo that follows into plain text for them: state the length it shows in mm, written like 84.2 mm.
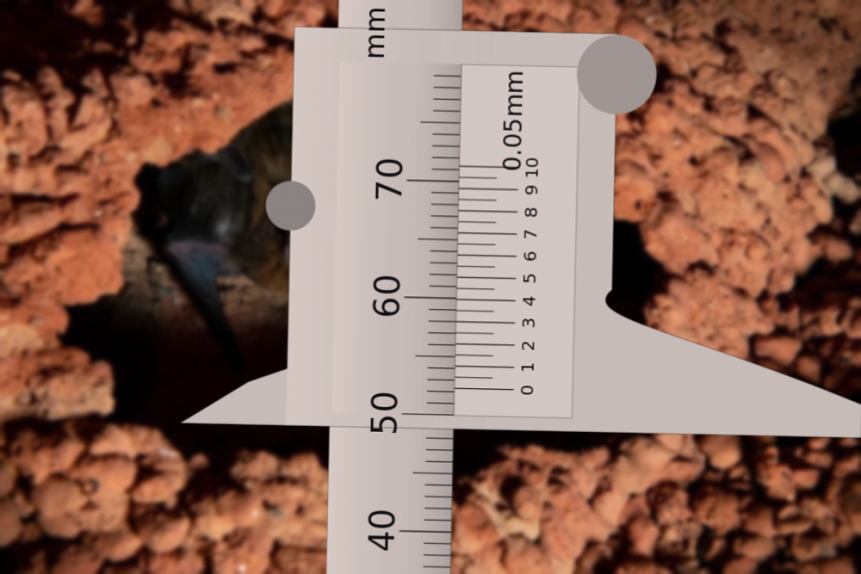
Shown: 52.3 mm
